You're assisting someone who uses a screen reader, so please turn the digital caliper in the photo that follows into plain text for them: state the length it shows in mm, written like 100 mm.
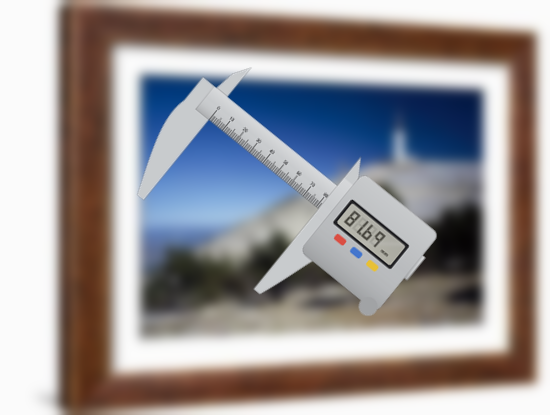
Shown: 81.69 mm
